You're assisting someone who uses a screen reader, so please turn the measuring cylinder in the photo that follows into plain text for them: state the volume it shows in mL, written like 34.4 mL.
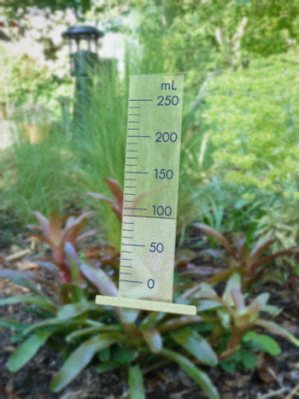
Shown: 90 mL
